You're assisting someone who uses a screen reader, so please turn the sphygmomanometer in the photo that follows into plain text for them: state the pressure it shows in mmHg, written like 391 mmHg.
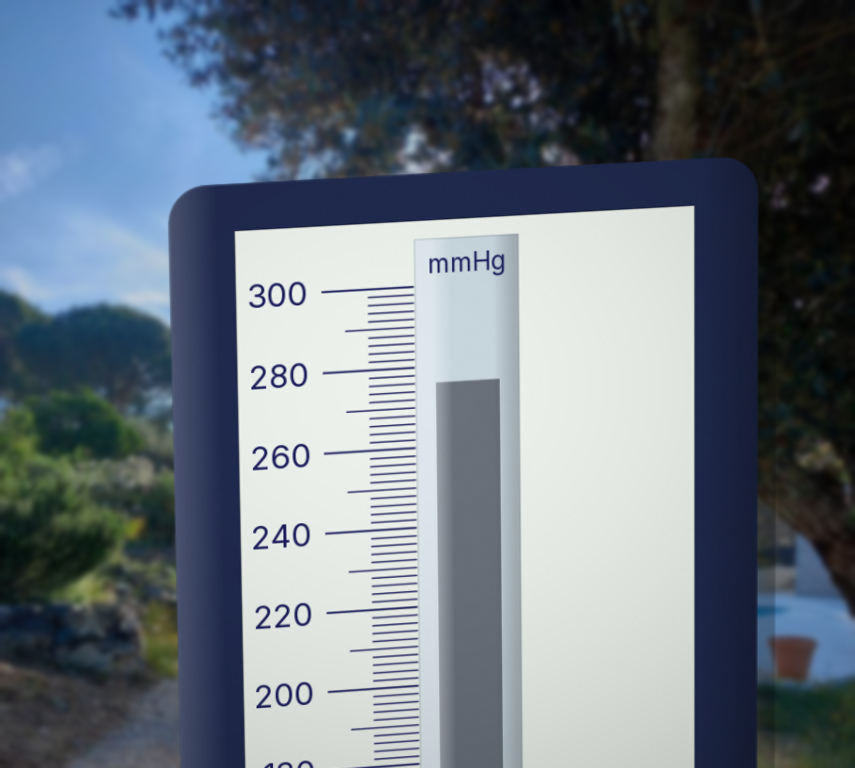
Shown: 276 mmHg
